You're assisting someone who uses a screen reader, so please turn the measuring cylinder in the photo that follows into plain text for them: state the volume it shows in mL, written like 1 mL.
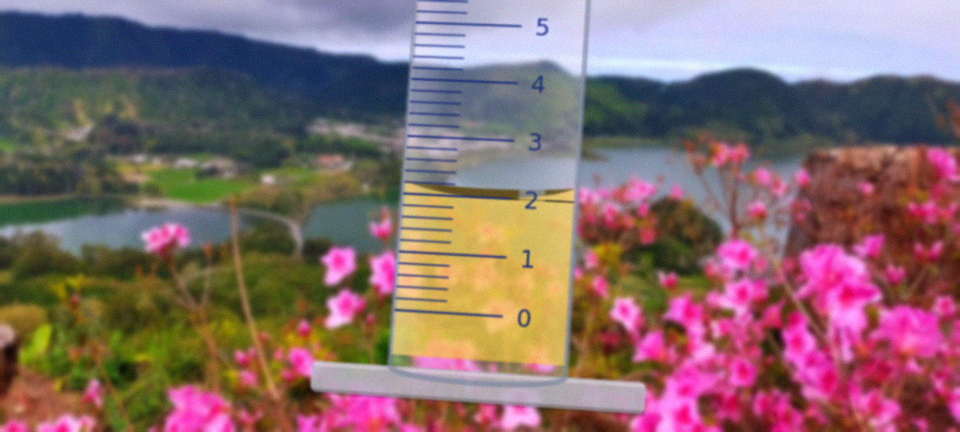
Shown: 2 mL
